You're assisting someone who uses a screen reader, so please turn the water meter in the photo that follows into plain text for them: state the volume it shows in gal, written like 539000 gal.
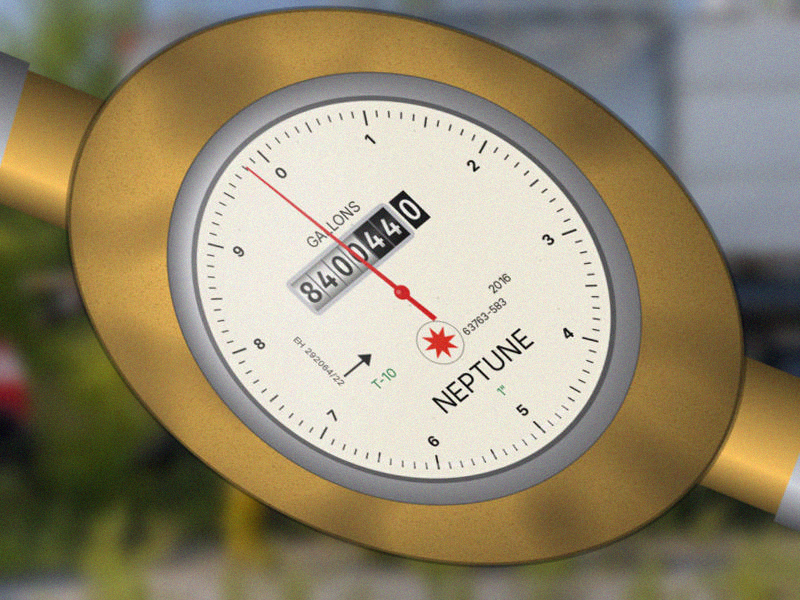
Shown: 8400439.8 gal
